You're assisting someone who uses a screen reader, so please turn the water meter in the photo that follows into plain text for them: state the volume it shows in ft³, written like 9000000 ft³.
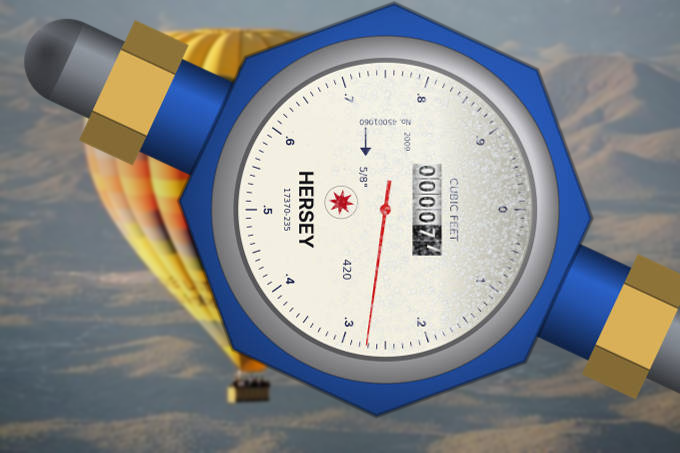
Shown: 77.27 ft³
